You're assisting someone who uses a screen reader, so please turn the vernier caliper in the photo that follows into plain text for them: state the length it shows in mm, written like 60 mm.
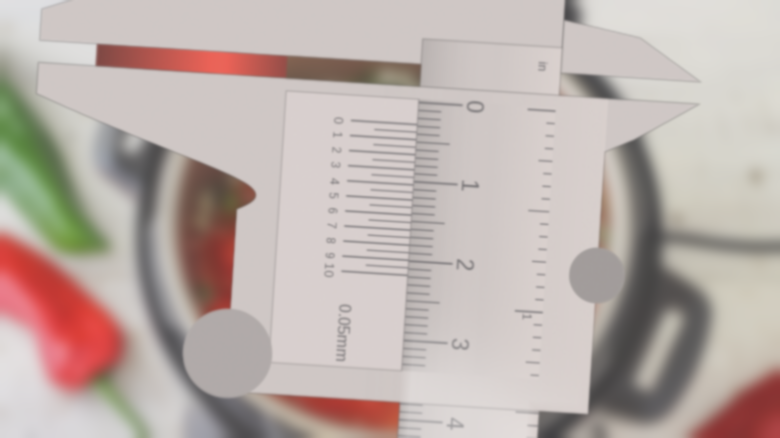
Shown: 2.8 mm
